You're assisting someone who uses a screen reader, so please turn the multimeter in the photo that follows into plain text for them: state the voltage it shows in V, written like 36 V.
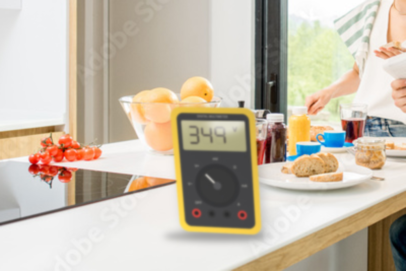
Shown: 349 V
